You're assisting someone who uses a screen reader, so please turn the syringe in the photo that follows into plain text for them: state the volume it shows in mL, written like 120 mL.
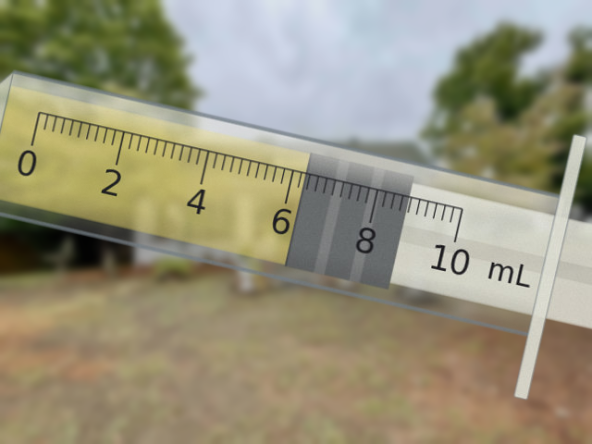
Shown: 6.3 mL
